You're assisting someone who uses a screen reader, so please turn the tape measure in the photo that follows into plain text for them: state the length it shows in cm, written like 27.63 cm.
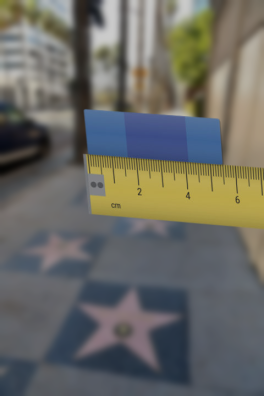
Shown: 5.5 cm
